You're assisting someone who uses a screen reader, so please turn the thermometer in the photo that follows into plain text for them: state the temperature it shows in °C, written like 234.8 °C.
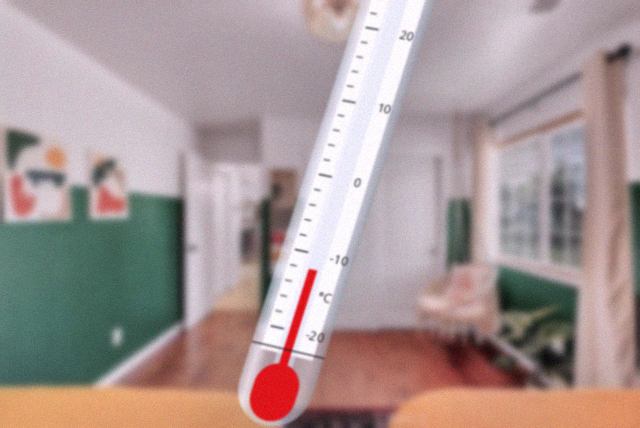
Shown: -12 °C
